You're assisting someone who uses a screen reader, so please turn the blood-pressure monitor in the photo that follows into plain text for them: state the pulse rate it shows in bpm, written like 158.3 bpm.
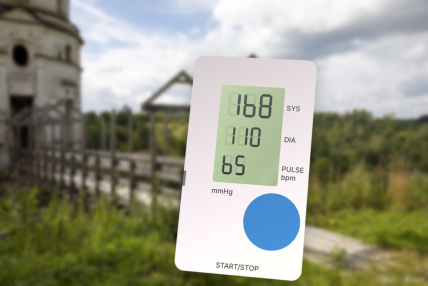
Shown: 65 bpm
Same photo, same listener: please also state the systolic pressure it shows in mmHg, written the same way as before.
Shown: 168 mmHg
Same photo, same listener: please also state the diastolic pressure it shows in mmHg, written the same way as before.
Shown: 110 mmHg
